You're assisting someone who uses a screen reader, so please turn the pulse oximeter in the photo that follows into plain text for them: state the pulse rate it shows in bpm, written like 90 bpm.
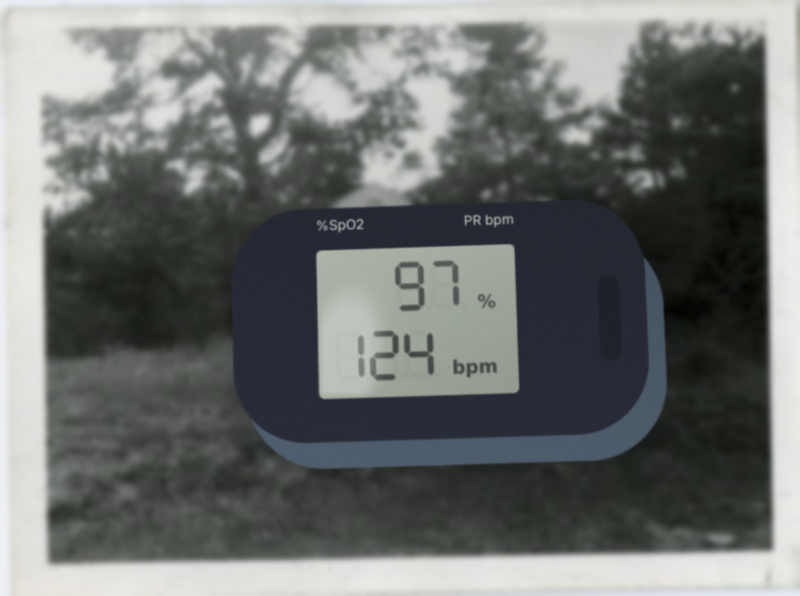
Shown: 124 bpm
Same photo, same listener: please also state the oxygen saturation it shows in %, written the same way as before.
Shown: 97 %
